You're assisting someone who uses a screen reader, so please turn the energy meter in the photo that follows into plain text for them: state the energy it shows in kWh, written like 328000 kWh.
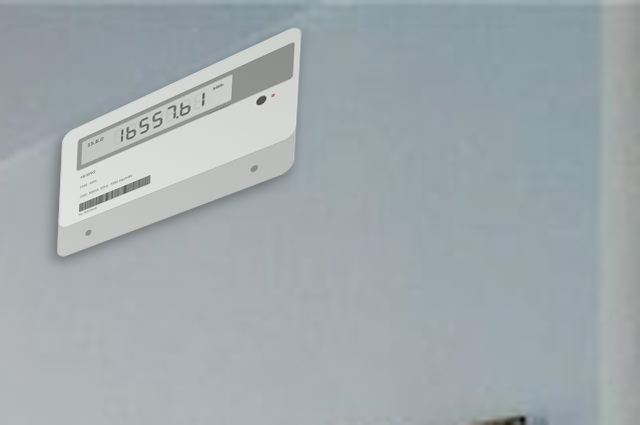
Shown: 16557.61 kWh
